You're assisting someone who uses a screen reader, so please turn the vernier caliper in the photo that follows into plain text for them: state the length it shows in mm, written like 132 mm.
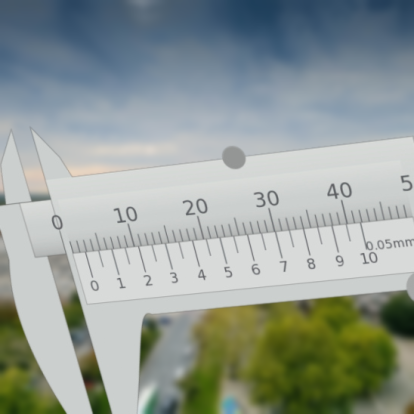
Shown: 2.8 mm
